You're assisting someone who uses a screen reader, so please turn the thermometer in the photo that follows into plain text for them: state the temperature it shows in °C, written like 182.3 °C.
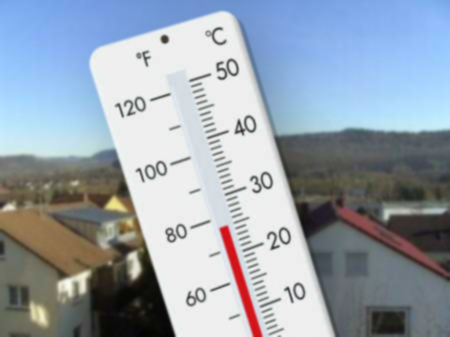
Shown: 25 °C
